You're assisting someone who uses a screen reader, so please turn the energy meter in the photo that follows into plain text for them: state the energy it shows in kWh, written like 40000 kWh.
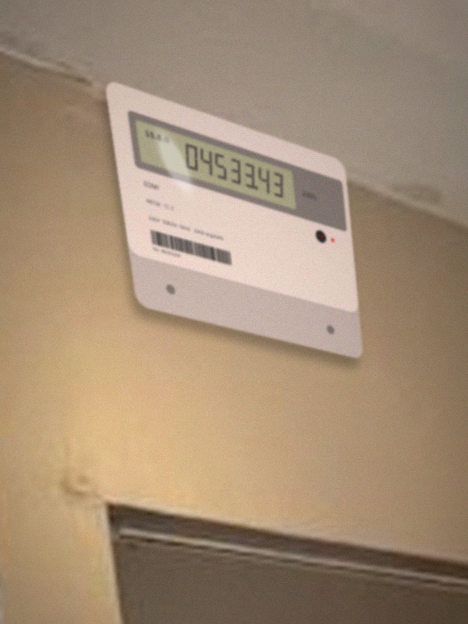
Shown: 4533.43 kWh
